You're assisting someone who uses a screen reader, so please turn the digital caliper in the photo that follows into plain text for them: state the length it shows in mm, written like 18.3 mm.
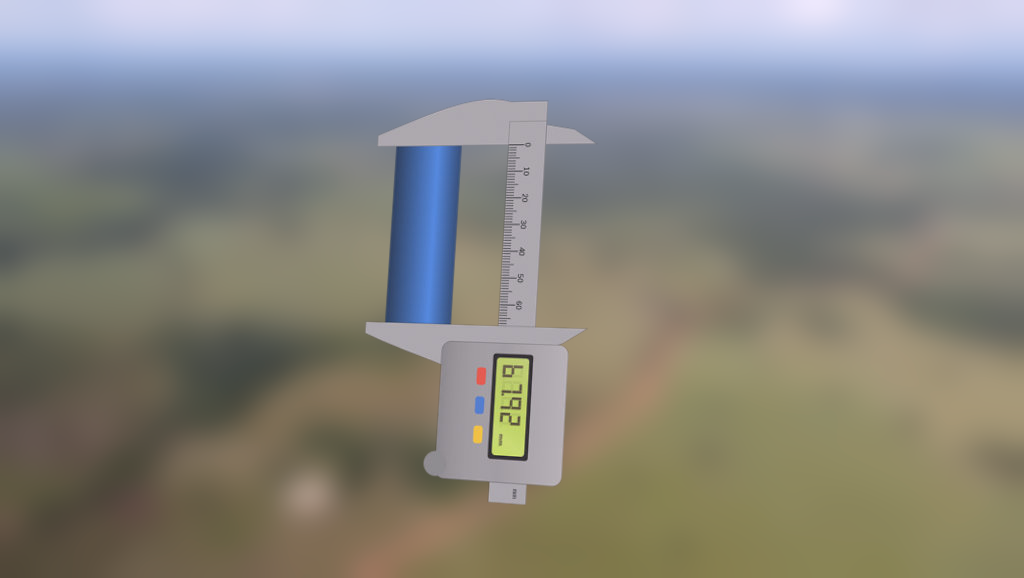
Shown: 67.92 mm
